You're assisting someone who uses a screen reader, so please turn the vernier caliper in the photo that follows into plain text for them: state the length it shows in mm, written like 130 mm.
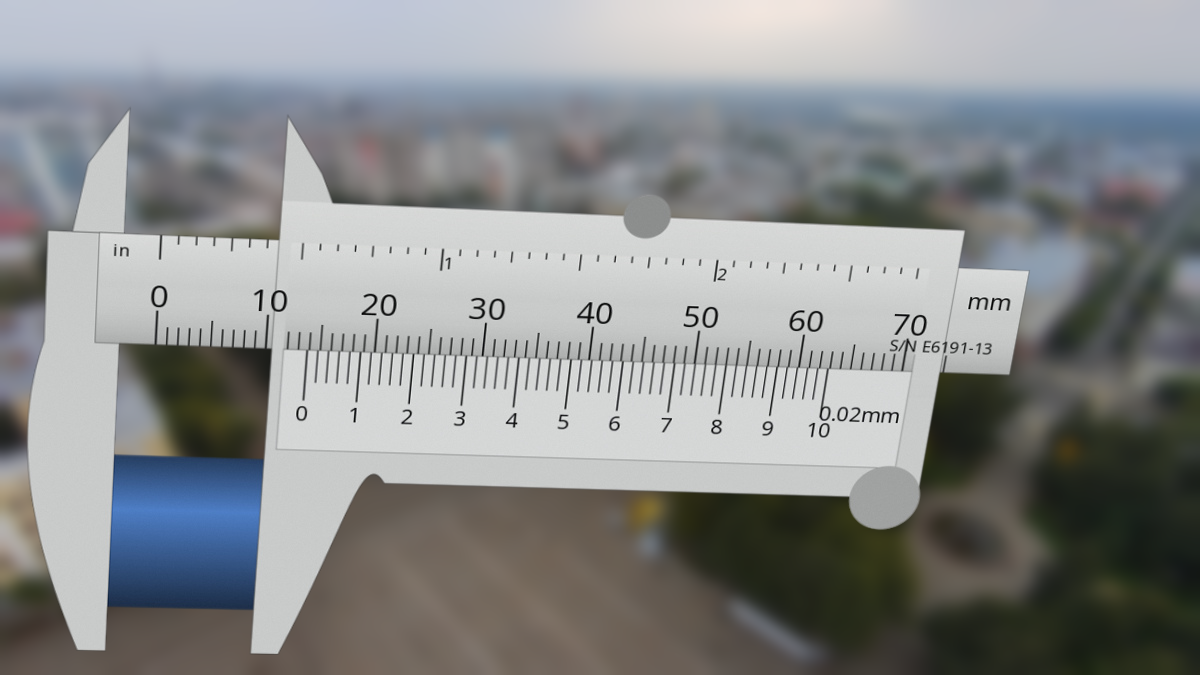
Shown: 13.8 mm
